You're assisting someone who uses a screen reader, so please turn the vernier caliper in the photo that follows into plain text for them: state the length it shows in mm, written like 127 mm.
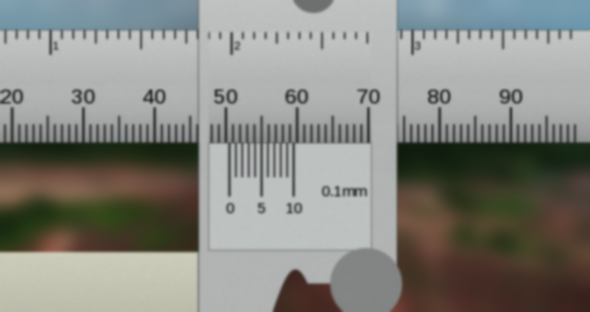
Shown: 50.5 mm
